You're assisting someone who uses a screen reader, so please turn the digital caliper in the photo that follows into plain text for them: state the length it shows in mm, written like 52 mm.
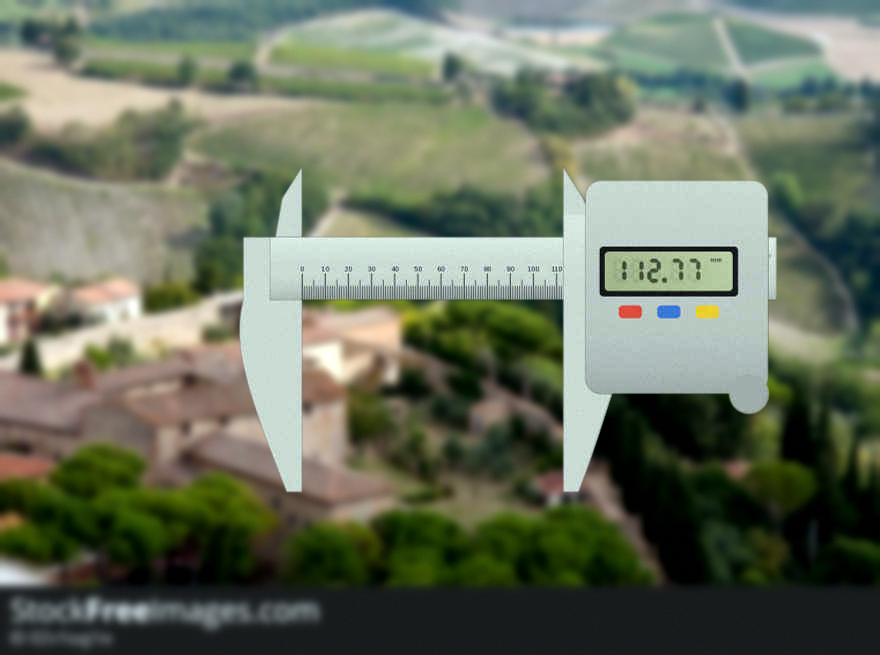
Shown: 112.77 mm
